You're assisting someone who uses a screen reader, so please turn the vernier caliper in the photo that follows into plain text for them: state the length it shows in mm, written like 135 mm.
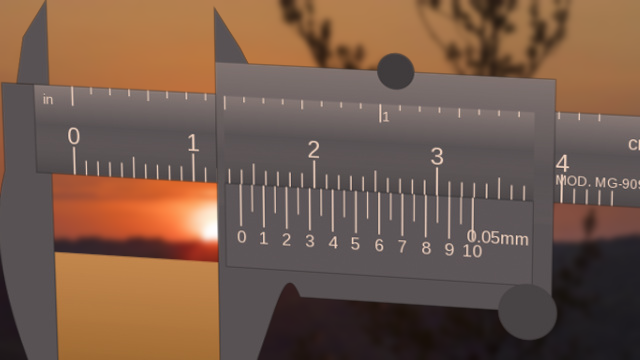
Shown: 13.9 mm
